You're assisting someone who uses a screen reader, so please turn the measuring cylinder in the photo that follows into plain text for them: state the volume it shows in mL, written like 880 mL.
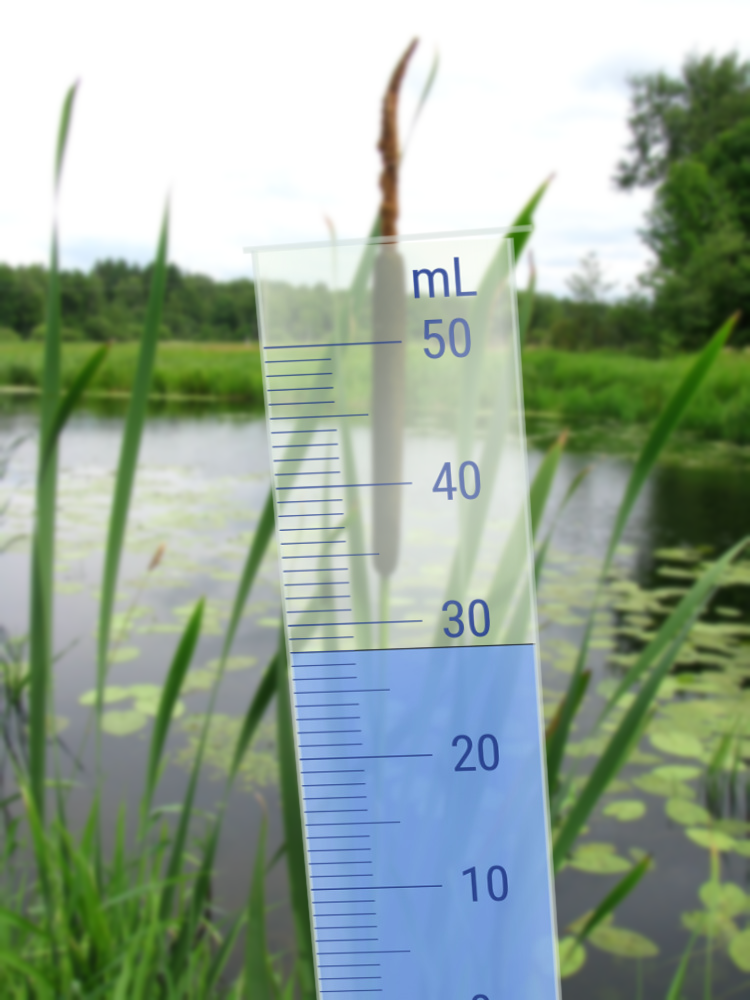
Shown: 28 mL
